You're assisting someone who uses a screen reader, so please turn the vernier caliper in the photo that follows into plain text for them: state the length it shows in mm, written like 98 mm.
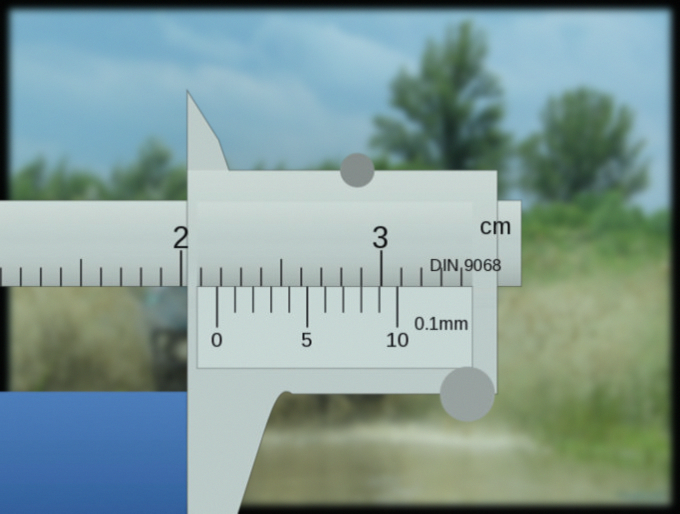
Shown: 21.8 mm
